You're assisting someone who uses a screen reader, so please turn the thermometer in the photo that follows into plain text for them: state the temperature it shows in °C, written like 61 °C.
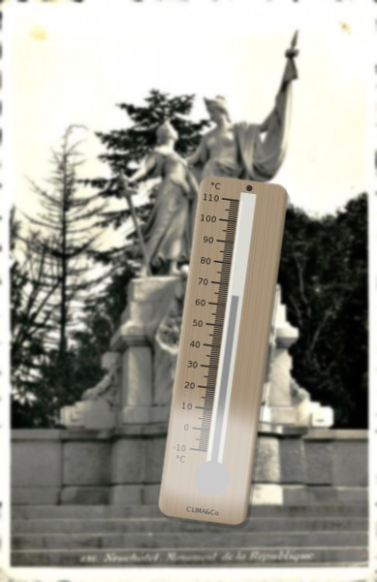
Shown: 65 °C
